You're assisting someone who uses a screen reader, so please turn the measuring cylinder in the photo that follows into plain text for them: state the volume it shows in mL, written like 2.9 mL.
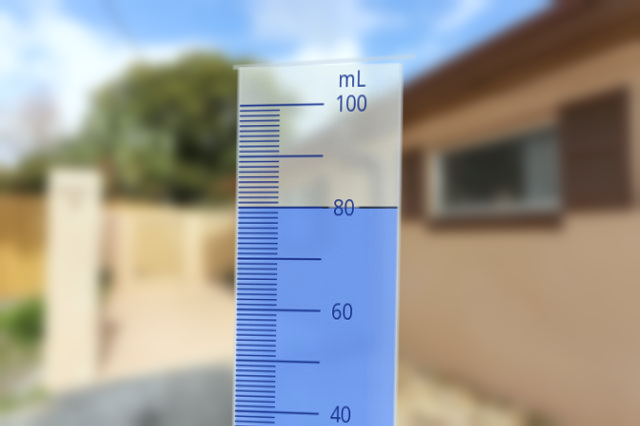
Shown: 80 mL
